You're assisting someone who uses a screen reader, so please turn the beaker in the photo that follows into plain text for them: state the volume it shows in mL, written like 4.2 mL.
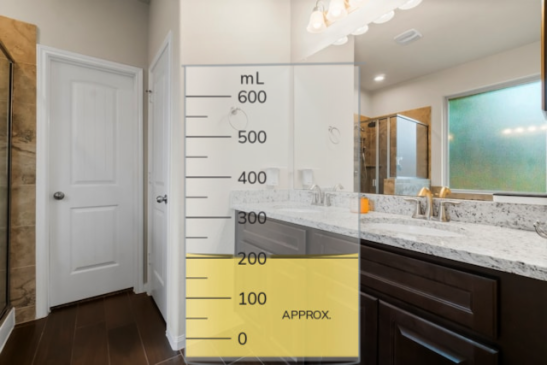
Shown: 200 mL
